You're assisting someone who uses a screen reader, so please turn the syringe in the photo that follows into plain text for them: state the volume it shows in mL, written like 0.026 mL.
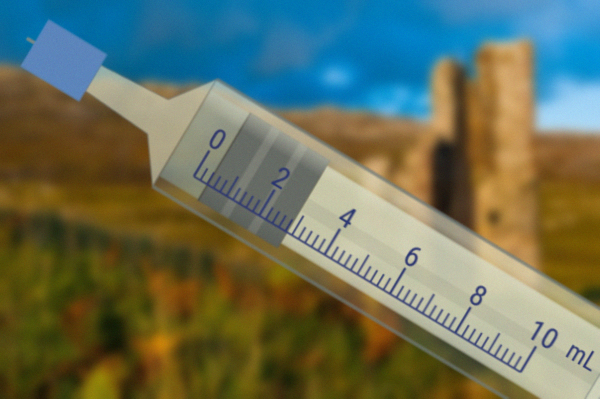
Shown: 0.4 mL
